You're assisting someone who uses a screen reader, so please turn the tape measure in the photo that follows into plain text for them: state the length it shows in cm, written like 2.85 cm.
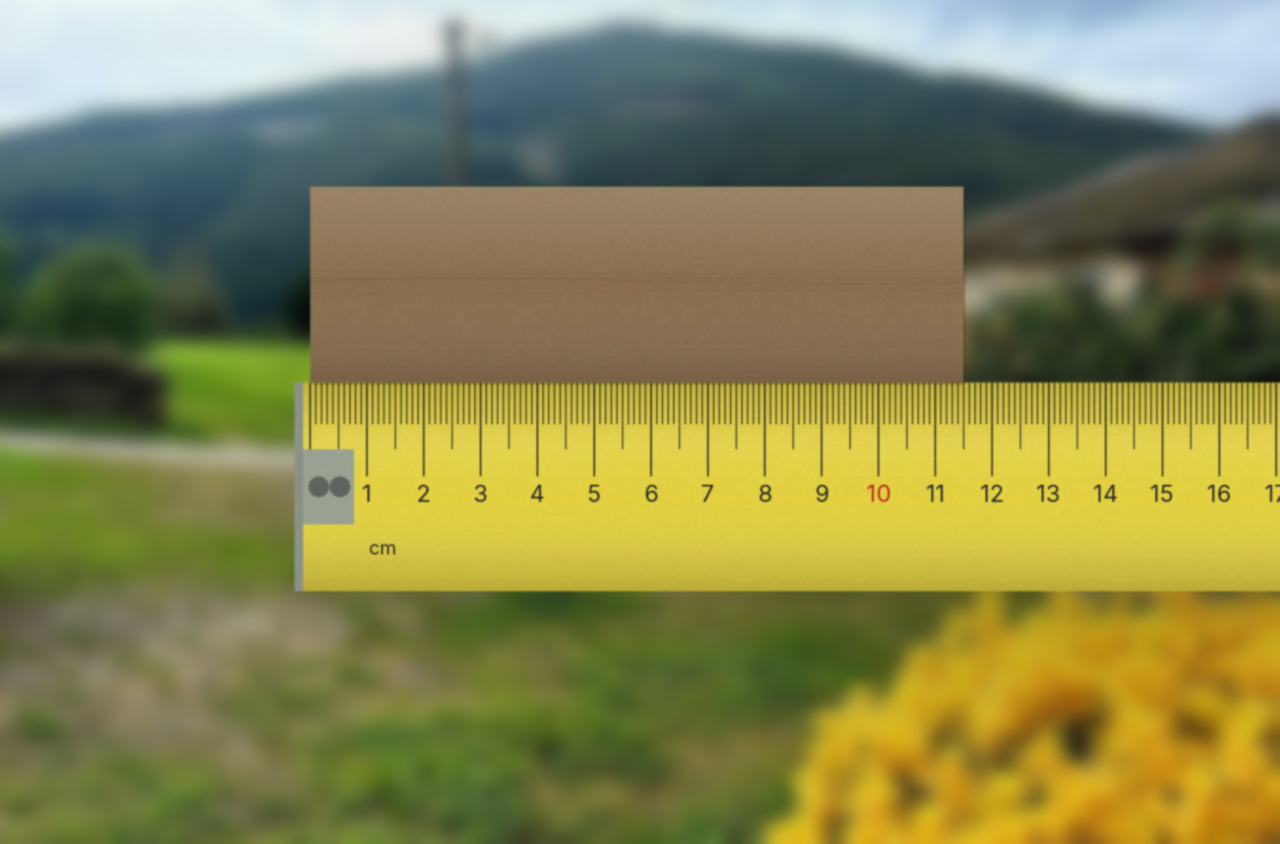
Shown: 11.5 cm
